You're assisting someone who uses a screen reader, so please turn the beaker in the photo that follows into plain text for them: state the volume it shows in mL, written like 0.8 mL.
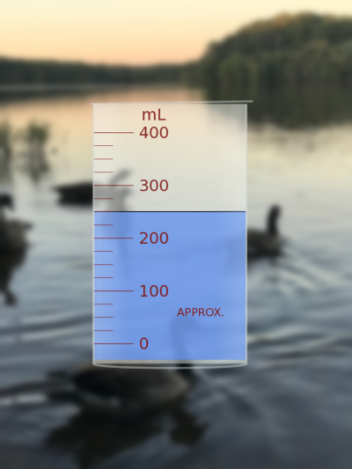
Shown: 250 mL
